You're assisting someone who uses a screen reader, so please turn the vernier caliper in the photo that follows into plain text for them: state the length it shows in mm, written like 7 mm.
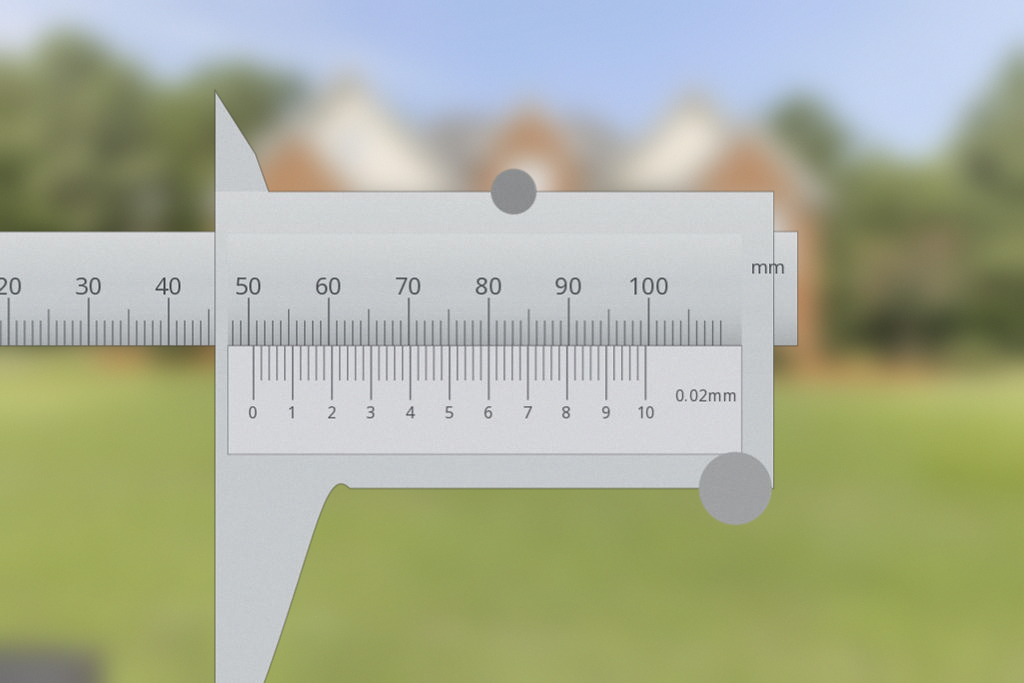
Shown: 50.6 mm
